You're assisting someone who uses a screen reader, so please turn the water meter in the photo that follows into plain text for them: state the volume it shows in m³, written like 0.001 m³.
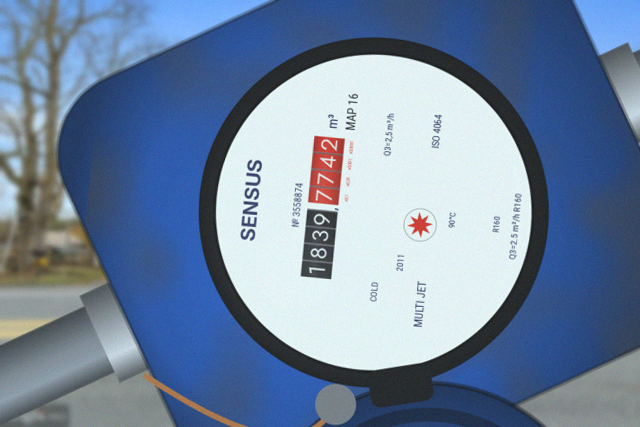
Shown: 1839.7742 m³
